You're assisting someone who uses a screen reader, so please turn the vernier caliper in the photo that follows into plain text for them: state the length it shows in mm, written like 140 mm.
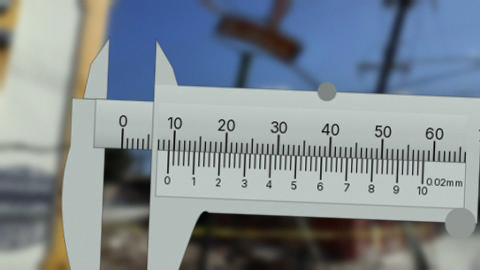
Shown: 9.0 mm
